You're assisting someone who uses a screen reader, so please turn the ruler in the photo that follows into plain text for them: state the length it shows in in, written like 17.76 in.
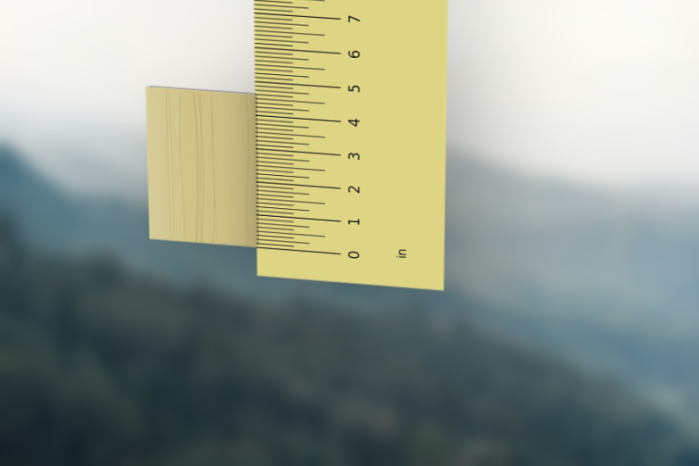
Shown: 4.625 in
